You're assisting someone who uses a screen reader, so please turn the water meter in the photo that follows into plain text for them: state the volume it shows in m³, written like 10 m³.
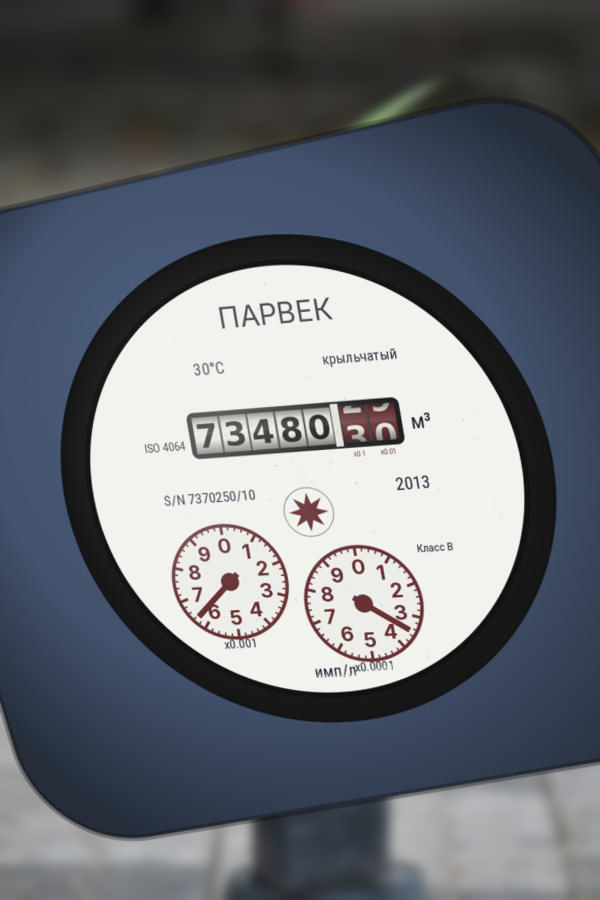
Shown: 73480.2963 m³
